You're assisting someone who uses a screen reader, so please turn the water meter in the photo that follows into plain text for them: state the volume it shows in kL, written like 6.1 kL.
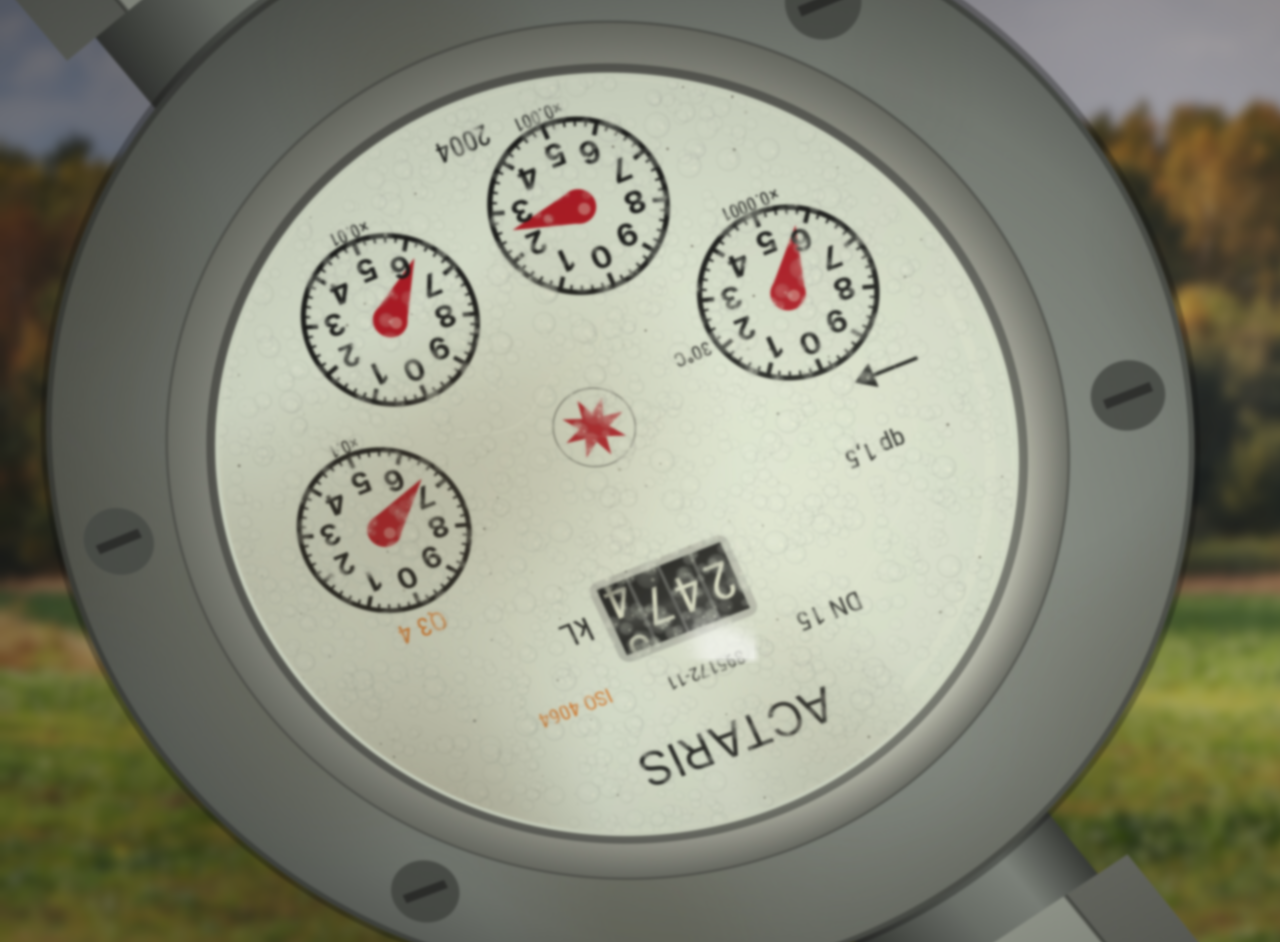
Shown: 2473.6625 kL
